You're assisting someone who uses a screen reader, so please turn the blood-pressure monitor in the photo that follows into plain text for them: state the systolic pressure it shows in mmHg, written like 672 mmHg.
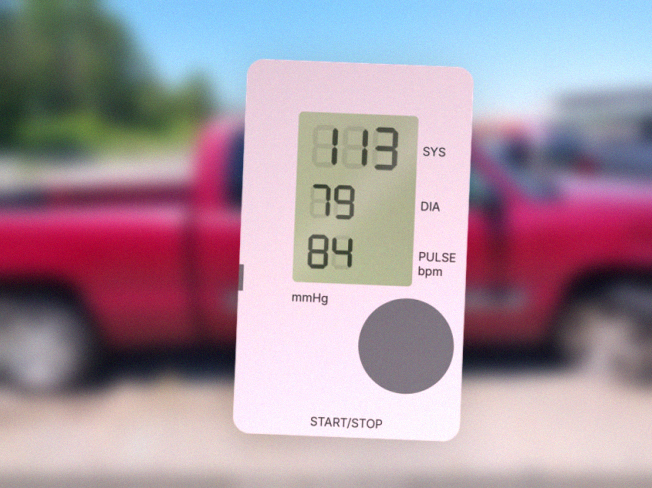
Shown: 113 mmHg
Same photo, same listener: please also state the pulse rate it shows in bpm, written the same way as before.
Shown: 84 bpm
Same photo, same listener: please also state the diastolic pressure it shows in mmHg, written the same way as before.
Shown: 79 mmHg
